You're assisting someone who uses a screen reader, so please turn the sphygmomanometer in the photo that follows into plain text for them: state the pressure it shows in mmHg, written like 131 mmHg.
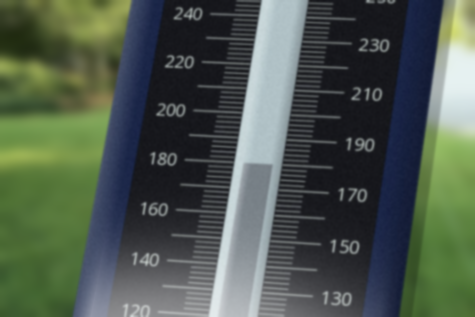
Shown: 180 mmHg
